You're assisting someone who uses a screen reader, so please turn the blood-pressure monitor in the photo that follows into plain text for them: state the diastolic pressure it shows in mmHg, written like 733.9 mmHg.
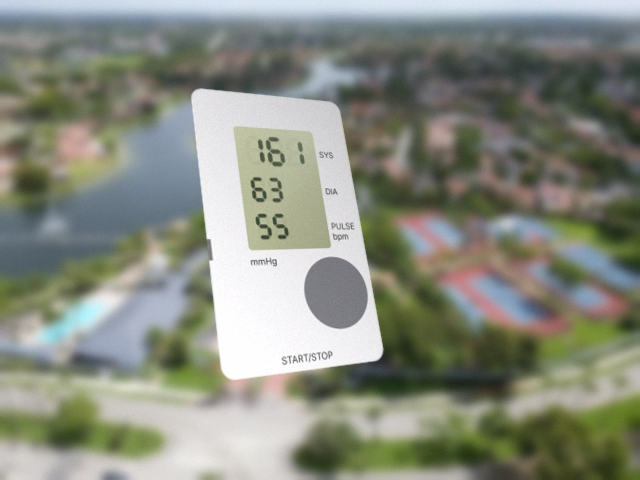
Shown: 63 mmHg
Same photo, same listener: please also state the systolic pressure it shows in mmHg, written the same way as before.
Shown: 161 mmHg
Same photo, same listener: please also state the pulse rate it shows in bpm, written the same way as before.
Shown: 55 bpm
